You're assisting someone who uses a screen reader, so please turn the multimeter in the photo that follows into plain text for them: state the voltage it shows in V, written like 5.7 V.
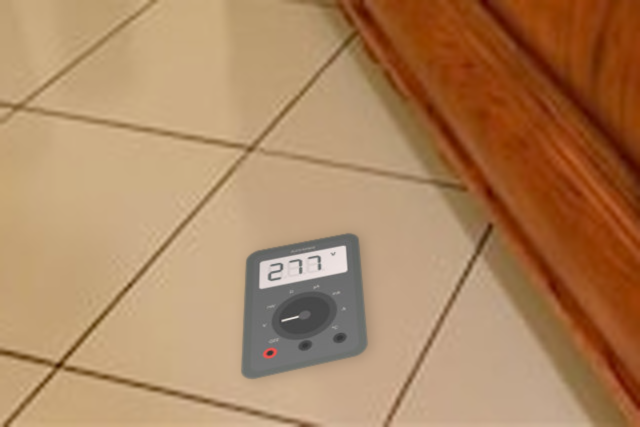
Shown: 277 V
